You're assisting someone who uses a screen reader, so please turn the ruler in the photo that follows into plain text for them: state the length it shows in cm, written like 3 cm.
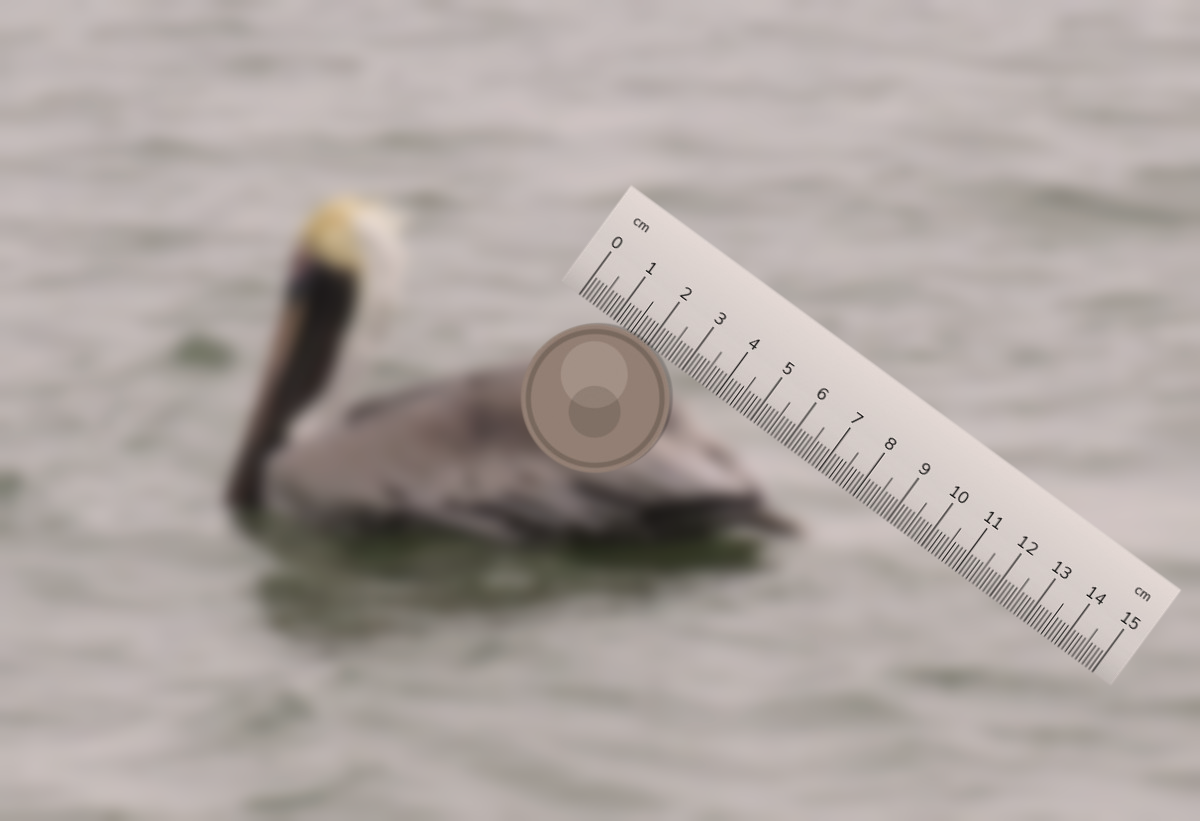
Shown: 3.5 cm
